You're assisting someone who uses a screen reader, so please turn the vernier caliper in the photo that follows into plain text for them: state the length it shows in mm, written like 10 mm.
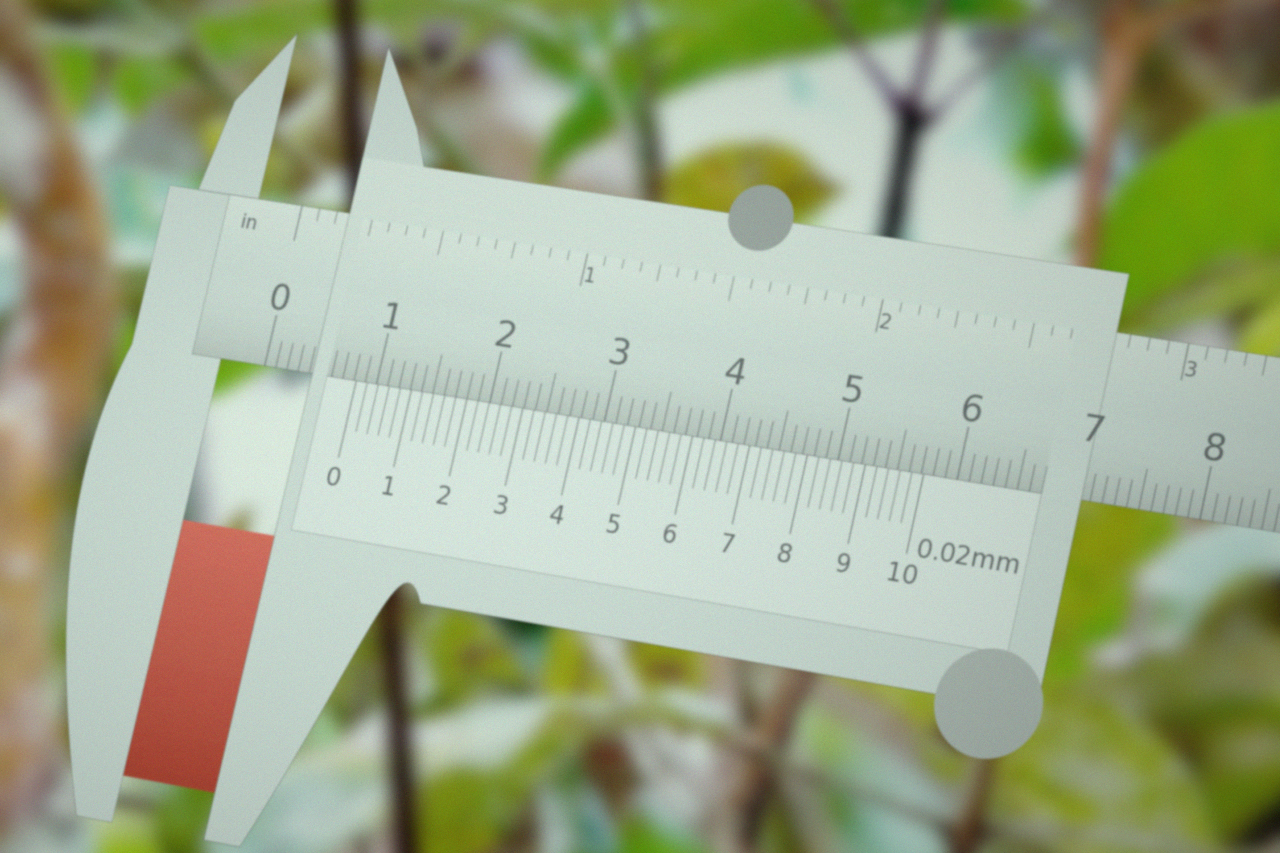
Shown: 8.2 mm
